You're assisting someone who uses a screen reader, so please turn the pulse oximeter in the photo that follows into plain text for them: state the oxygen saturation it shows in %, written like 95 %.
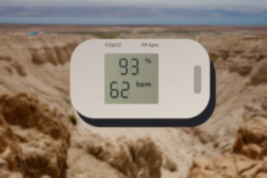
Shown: 93 %
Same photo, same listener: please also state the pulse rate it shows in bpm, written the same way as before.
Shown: 62 bpm
